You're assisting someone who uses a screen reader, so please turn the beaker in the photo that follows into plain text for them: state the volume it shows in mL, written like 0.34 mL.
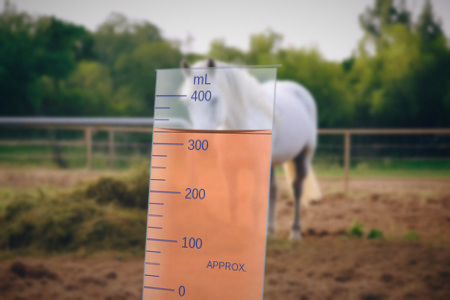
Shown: 325 mL
